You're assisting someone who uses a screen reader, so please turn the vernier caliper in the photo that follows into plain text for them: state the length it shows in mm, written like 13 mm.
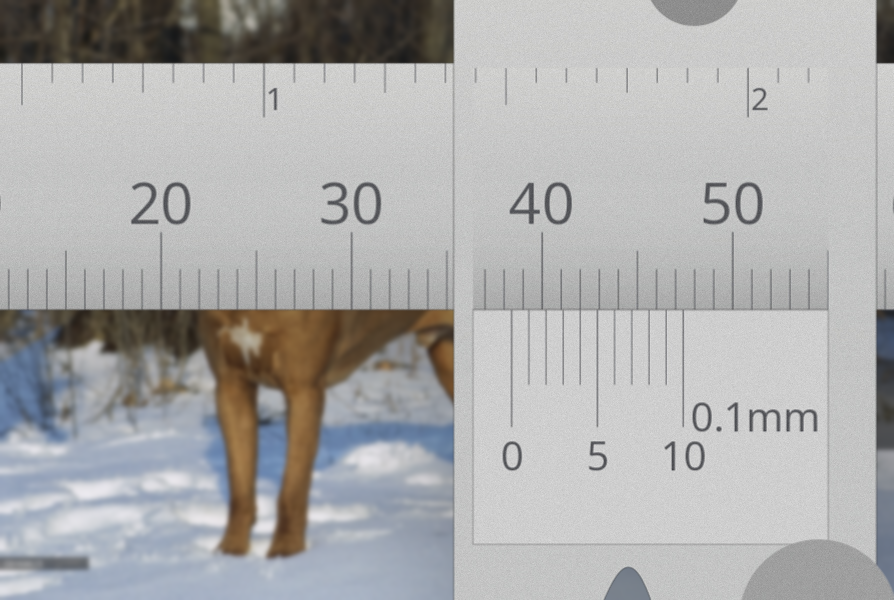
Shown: 38.4 mm
